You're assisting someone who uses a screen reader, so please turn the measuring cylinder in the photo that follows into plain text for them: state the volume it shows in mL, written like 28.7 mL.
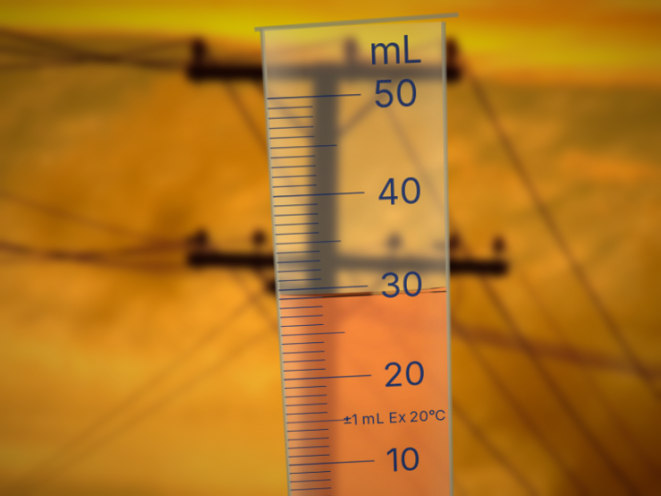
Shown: 29 mL
